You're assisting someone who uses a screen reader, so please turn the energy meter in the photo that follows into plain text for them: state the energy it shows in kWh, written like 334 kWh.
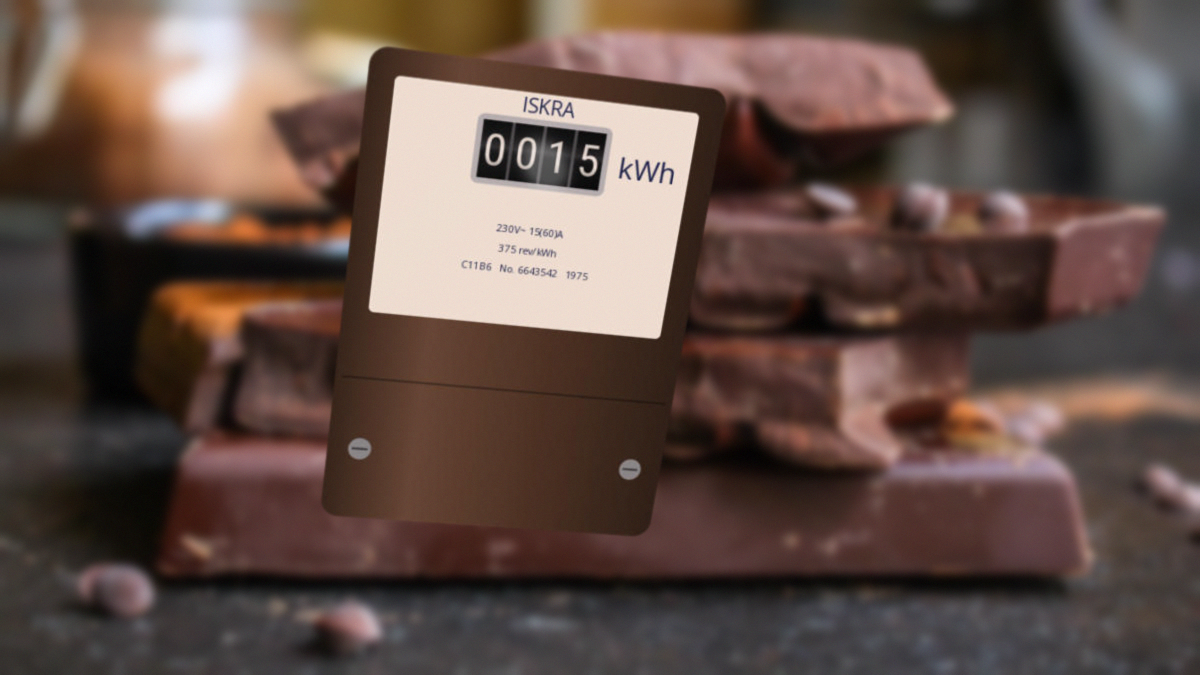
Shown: 15 kWh
